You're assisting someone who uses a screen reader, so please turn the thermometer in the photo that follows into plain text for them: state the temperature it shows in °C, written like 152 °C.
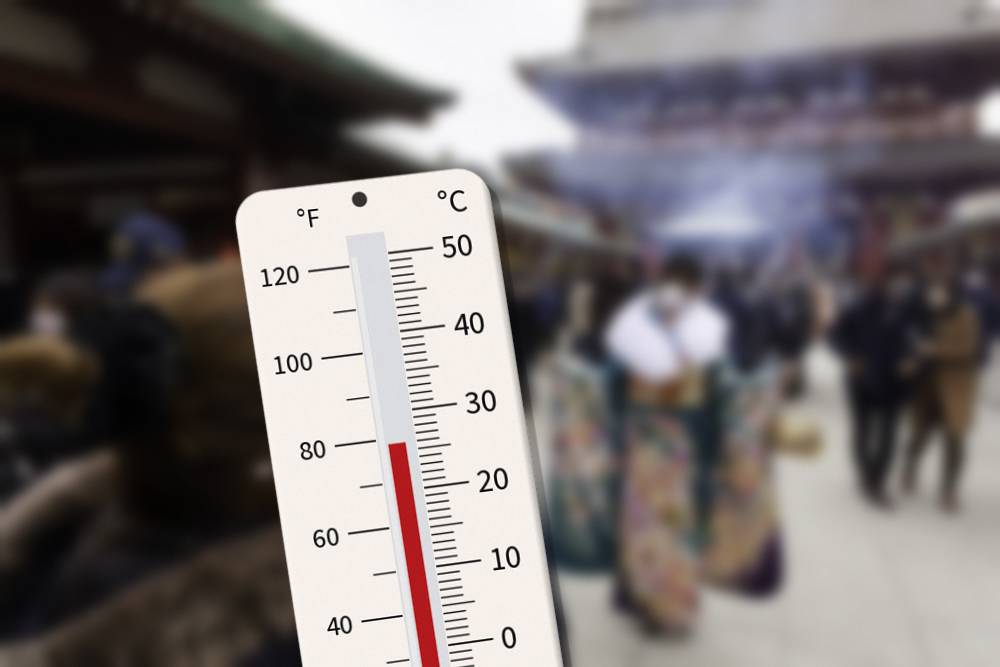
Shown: 26 °C
